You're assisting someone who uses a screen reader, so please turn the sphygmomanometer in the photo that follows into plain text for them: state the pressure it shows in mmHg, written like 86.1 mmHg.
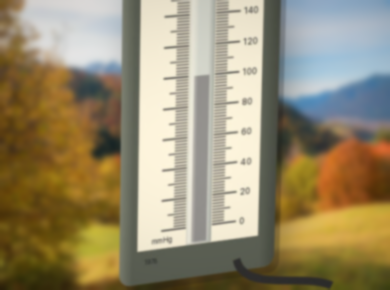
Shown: 100 mmHg
